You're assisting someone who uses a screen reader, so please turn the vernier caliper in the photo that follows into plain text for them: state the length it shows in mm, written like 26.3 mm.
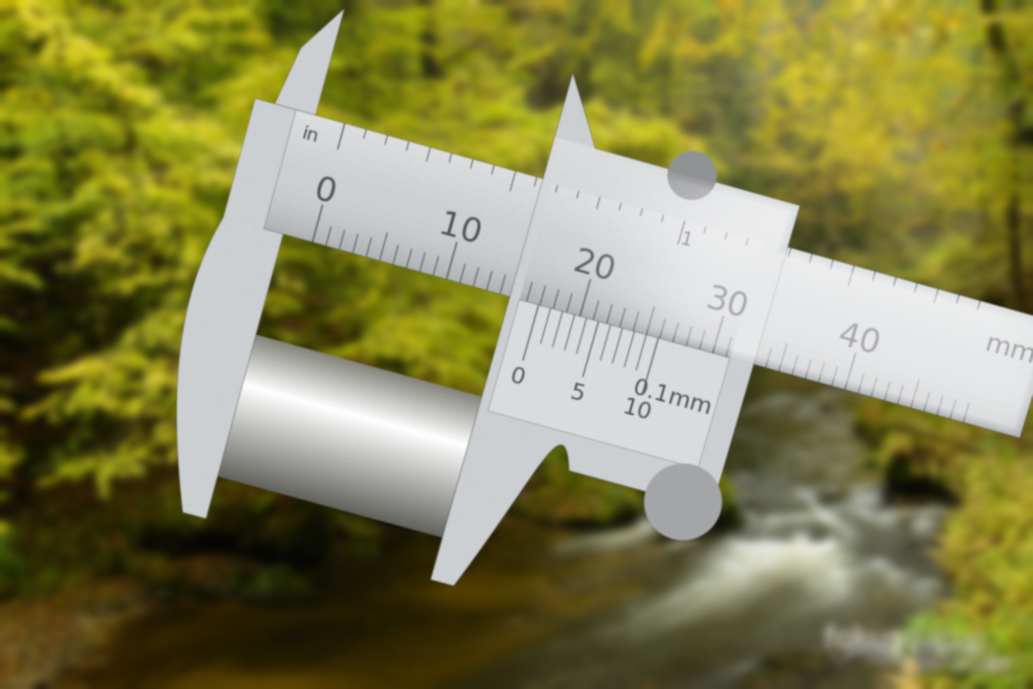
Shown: 16.9 mm
